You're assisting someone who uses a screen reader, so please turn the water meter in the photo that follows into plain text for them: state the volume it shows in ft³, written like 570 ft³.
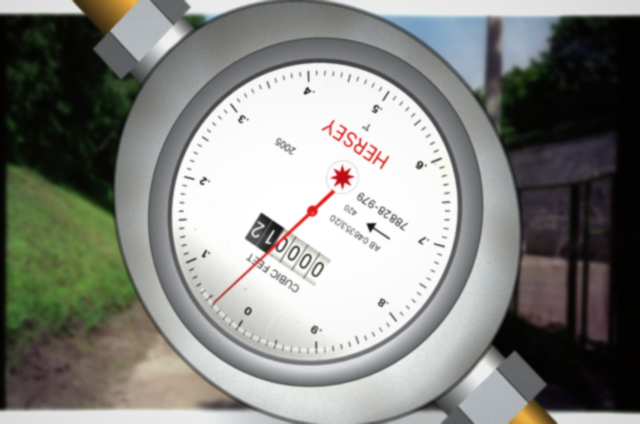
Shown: 12.04 ft³
